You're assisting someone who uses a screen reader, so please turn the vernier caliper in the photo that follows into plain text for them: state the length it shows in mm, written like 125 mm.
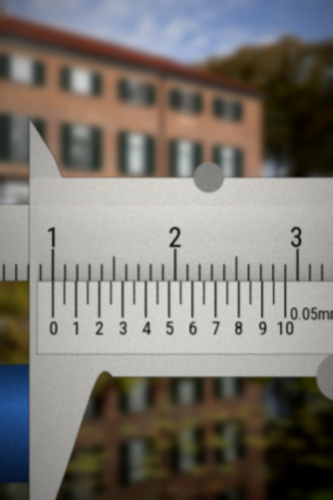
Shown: 10.0 mm
